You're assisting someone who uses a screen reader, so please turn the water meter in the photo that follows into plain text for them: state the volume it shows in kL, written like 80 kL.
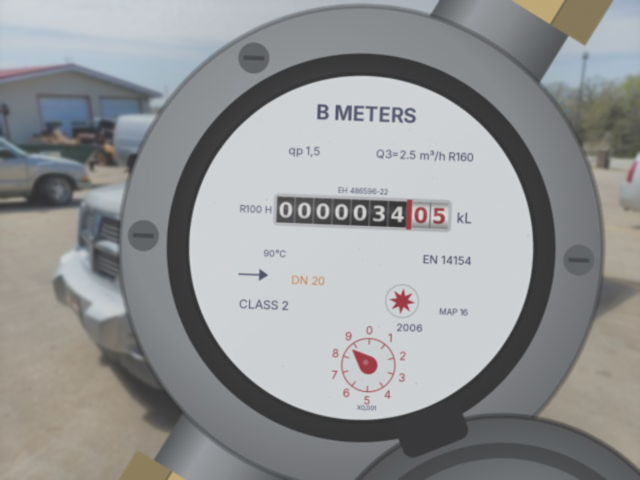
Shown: 34.058 kL
